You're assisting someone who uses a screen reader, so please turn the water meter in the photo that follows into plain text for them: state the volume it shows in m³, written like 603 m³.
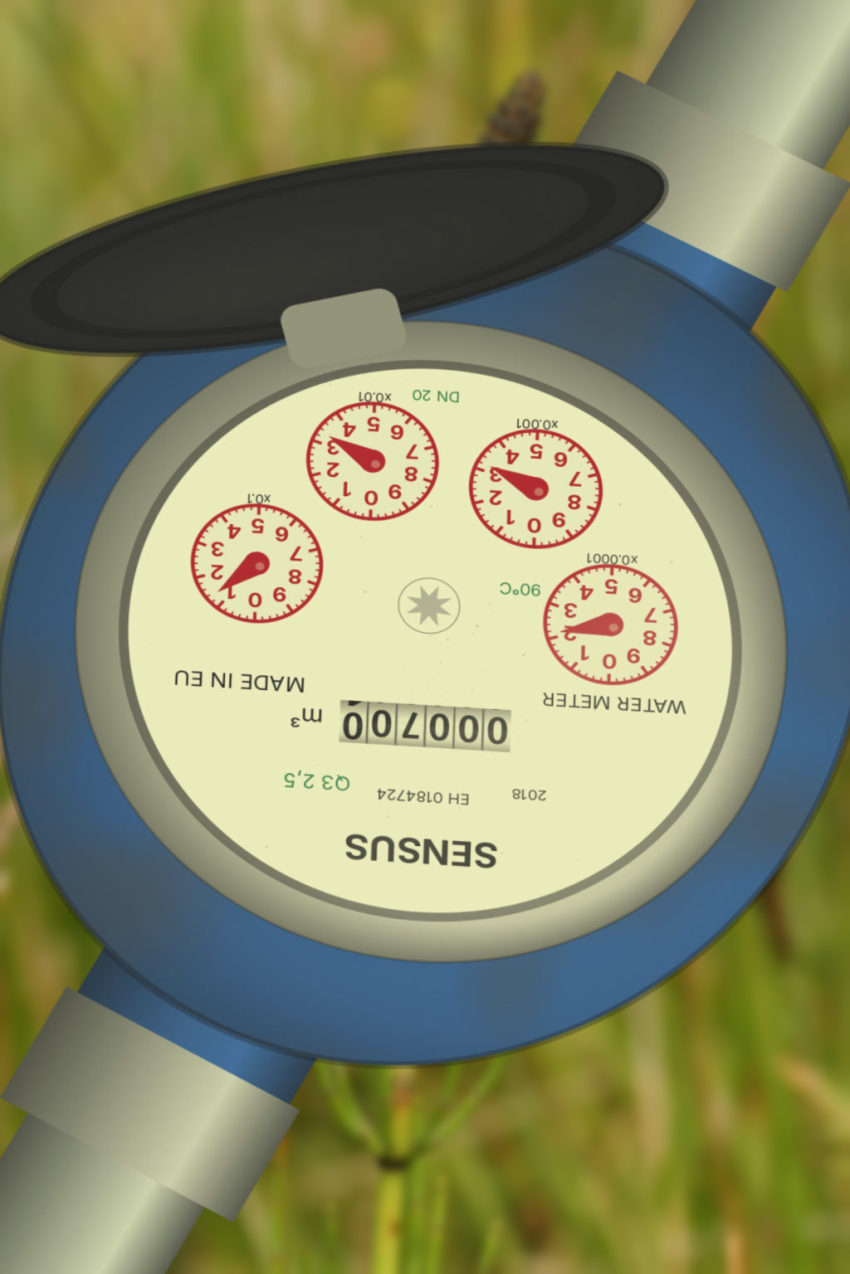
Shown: 700.1332 m³
